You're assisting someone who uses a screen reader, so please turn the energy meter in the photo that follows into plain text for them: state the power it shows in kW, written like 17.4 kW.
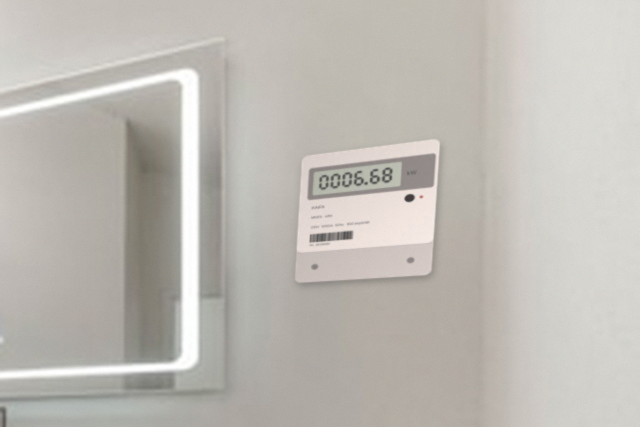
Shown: 6.68 kW
